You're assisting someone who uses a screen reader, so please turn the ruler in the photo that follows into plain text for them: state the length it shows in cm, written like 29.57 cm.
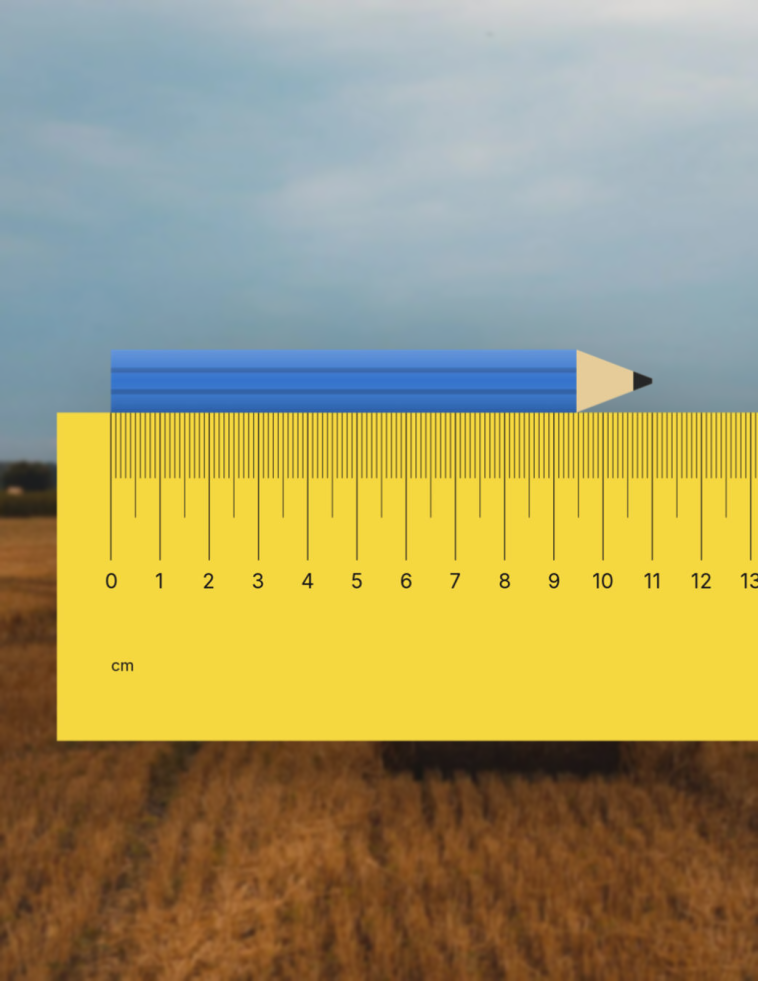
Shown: 11 cm
